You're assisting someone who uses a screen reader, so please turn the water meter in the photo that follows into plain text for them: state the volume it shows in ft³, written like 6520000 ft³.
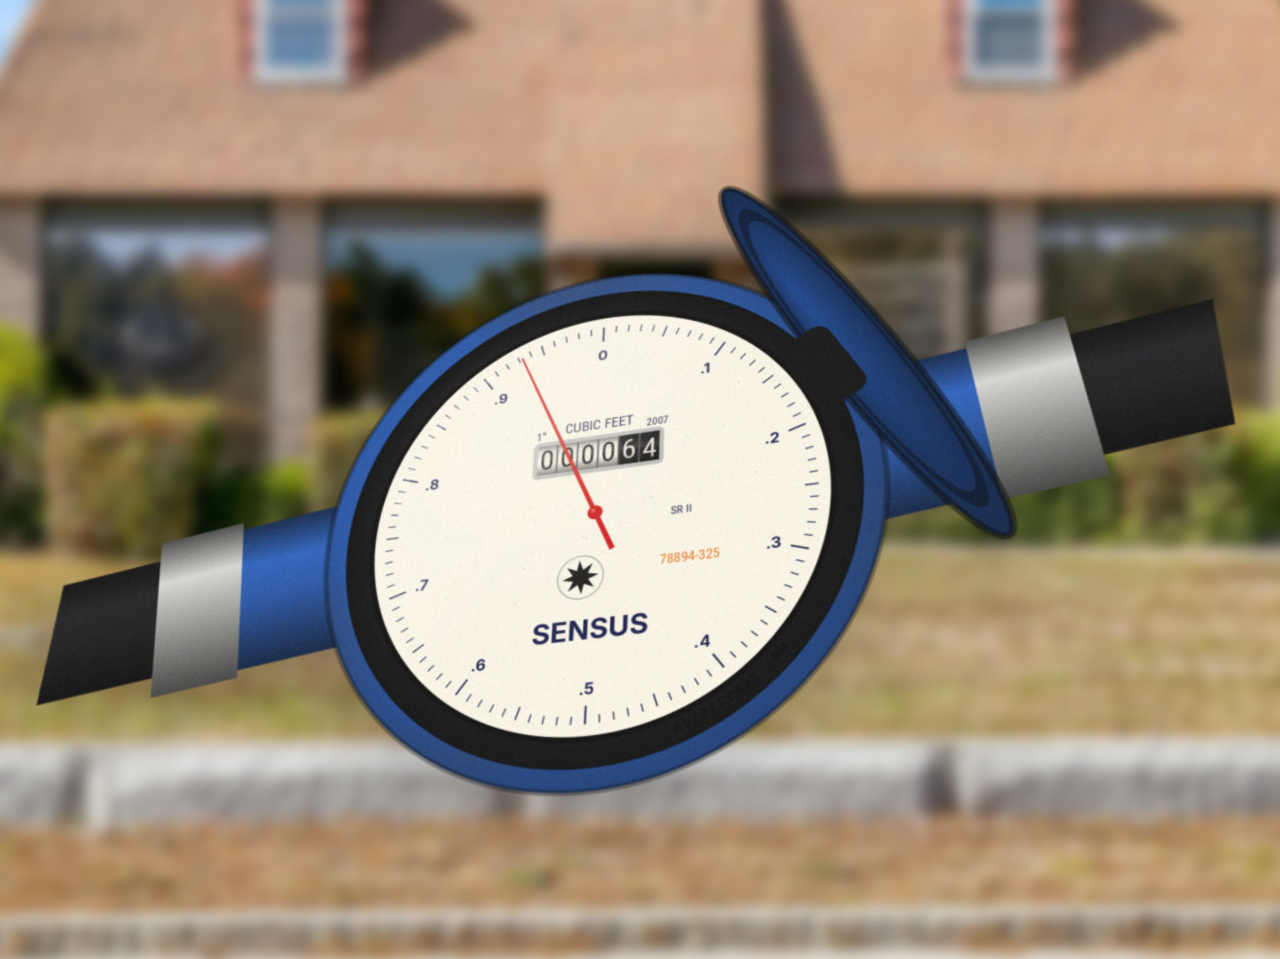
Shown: 63.93 ft³
